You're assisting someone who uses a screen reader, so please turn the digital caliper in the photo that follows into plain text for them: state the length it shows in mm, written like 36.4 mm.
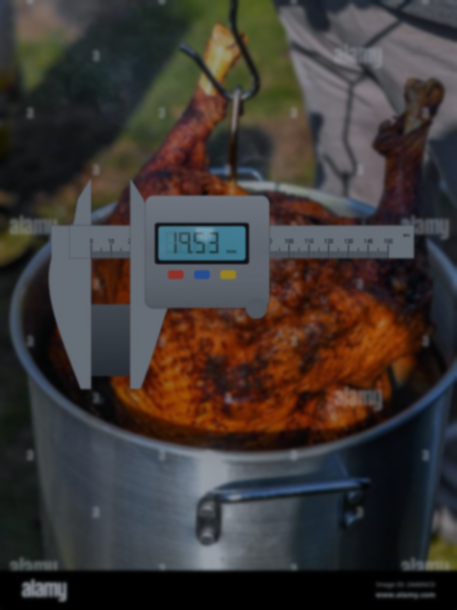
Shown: 19.53 mm
